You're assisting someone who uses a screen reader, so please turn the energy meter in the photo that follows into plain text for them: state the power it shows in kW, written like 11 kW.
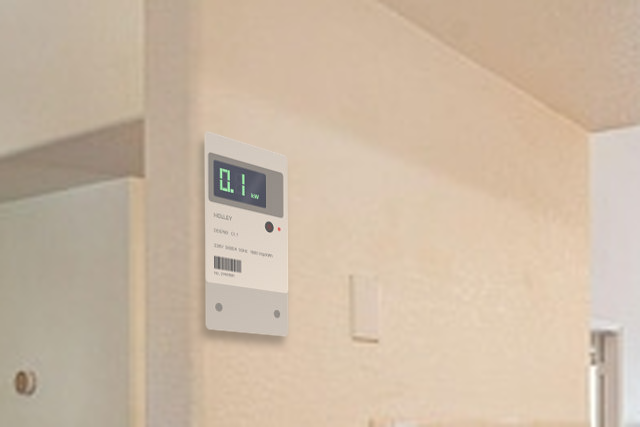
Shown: 0.1 kW
